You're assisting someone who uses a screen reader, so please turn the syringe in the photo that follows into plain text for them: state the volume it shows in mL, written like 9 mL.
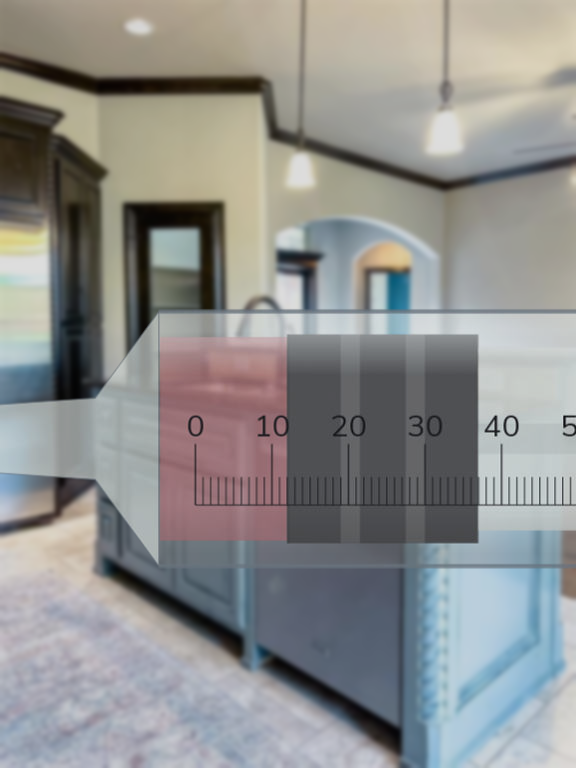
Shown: 12 mL
